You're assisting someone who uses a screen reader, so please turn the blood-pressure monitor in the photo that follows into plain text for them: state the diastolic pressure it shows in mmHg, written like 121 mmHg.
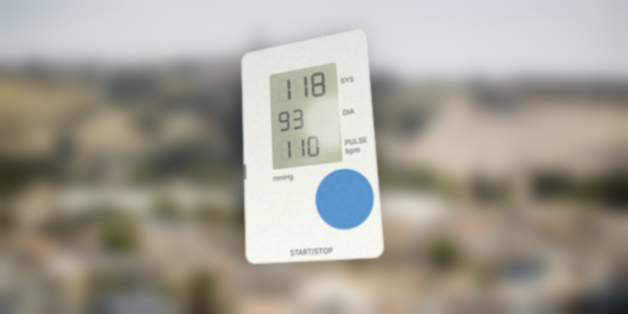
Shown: 93 mmHg
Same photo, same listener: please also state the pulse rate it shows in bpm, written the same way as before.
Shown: 110 bpm
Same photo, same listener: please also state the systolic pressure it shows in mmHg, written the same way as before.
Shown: 118 mmHg
